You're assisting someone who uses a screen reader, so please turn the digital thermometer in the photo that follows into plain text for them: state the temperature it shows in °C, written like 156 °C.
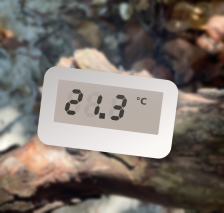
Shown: 21.3 °C
